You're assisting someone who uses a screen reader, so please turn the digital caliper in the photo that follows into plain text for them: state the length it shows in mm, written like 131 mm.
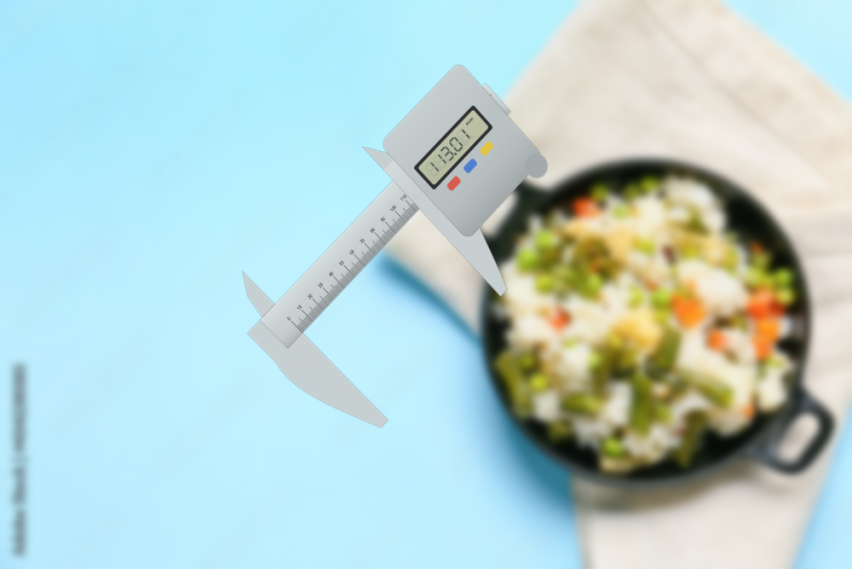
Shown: 113.01 mm
